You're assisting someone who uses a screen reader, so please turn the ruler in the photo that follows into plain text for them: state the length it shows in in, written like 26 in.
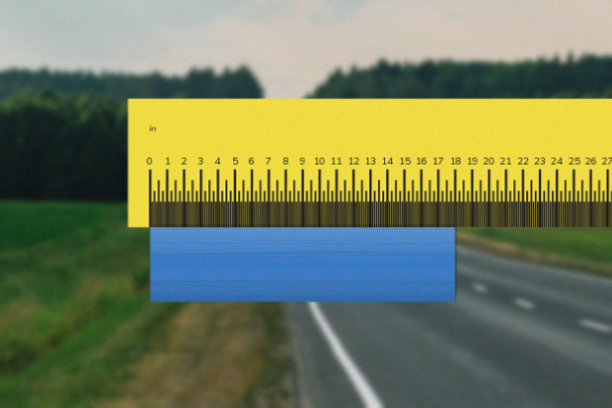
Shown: 18 in
